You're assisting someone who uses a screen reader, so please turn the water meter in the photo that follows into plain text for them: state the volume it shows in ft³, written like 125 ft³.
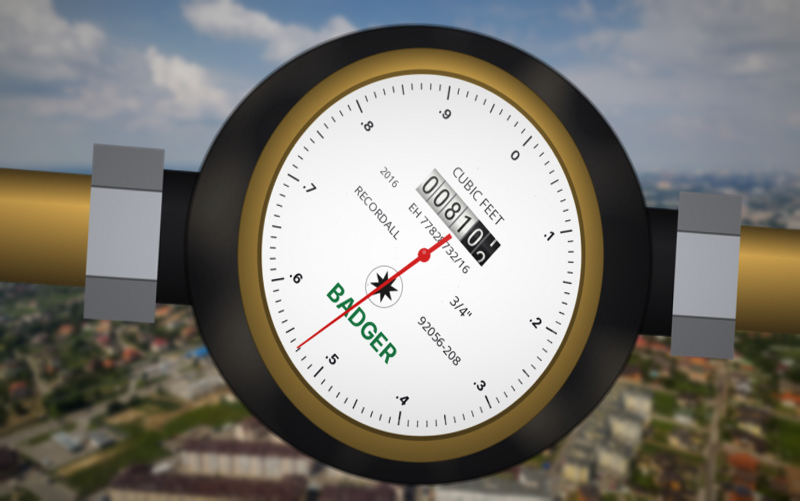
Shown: 8101.53 ft³
